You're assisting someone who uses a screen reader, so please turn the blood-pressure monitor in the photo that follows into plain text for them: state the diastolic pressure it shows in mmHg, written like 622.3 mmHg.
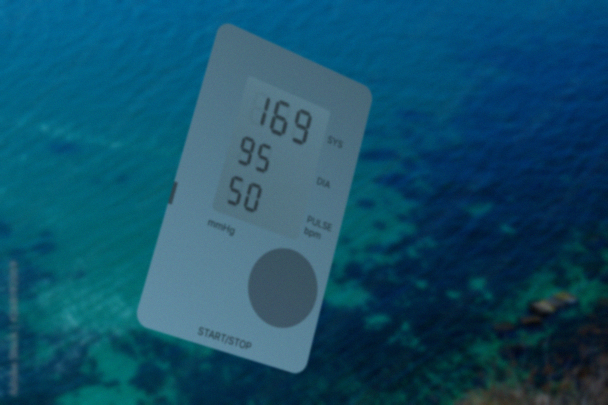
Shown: 95 mmHg
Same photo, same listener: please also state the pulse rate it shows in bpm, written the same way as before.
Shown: 50 bpm
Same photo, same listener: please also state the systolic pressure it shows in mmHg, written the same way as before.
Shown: 169 mmHg
